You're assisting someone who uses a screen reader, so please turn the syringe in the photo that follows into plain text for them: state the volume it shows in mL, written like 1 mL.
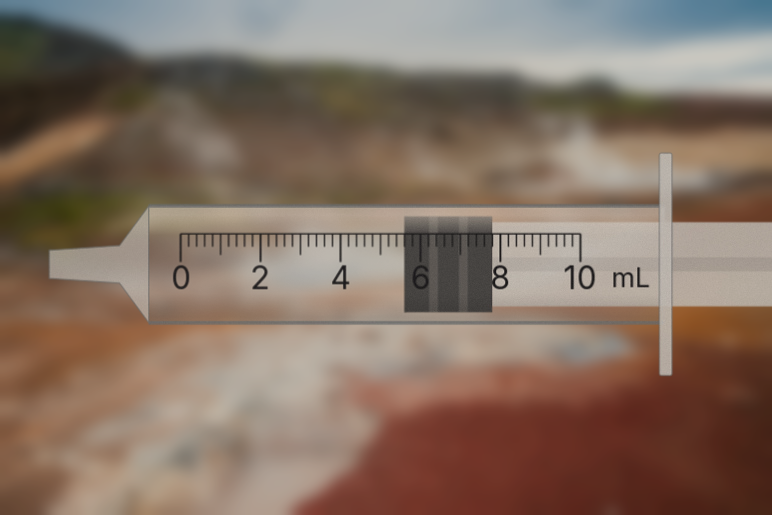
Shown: 5.6 mL
